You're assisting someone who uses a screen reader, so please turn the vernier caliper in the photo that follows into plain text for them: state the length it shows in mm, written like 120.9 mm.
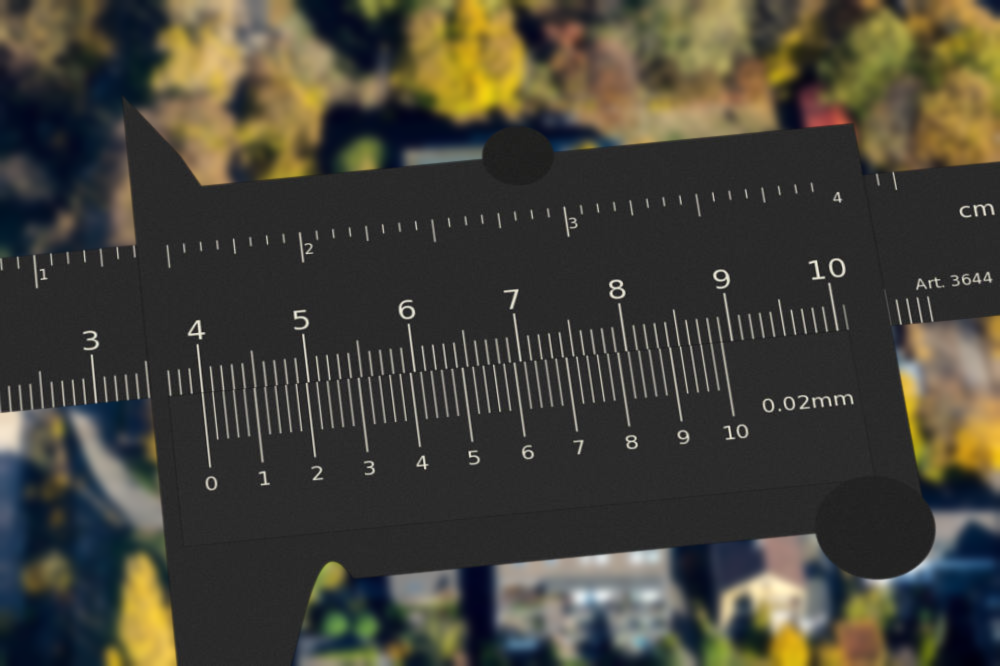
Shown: 40.0 mm
